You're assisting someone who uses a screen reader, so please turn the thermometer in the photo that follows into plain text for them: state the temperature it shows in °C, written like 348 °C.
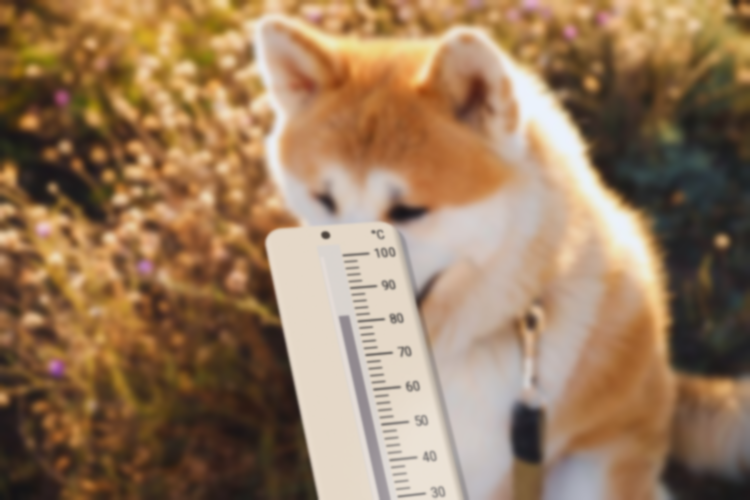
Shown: 82 °C
